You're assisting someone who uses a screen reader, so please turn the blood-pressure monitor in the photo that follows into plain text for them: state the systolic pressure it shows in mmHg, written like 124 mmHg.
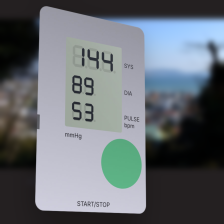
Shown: 144 mmHg
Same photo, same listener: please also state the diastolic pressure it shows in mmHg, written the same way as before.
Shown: 89 mmHg
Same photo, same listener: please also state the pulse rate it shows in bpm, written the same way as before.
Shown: 53 bpm
